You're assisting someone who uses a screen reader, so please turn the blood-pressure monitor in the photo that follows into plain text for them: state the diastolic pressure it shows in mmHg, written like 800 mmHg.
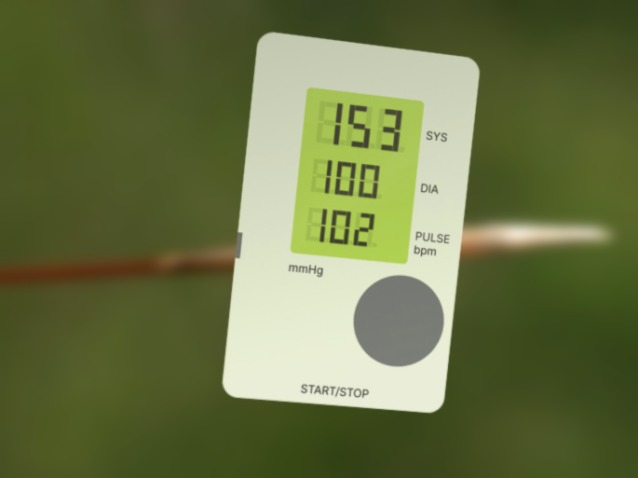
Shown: 100 mmHg
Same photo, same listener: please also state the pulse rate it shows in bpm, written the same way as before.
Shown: 102 bpm
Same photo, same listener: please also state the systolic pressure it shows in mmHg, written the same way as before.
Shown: 153 mmHg
